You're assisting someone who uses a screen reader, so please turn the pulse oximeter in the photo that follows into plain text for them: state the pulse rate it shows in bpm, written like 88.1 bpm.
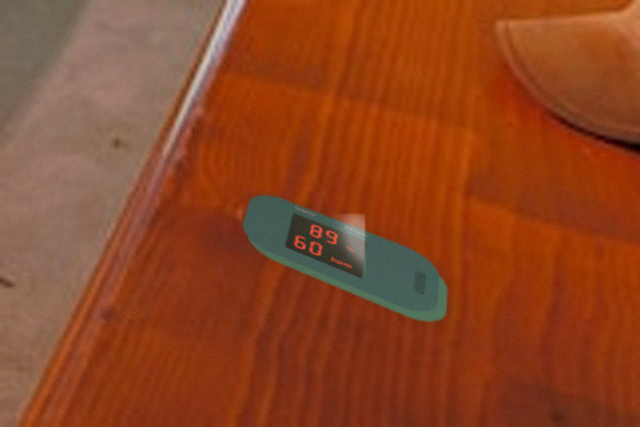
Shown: 60 bpm
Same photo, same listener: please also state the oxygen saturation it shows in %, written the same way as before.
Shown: 89 %
